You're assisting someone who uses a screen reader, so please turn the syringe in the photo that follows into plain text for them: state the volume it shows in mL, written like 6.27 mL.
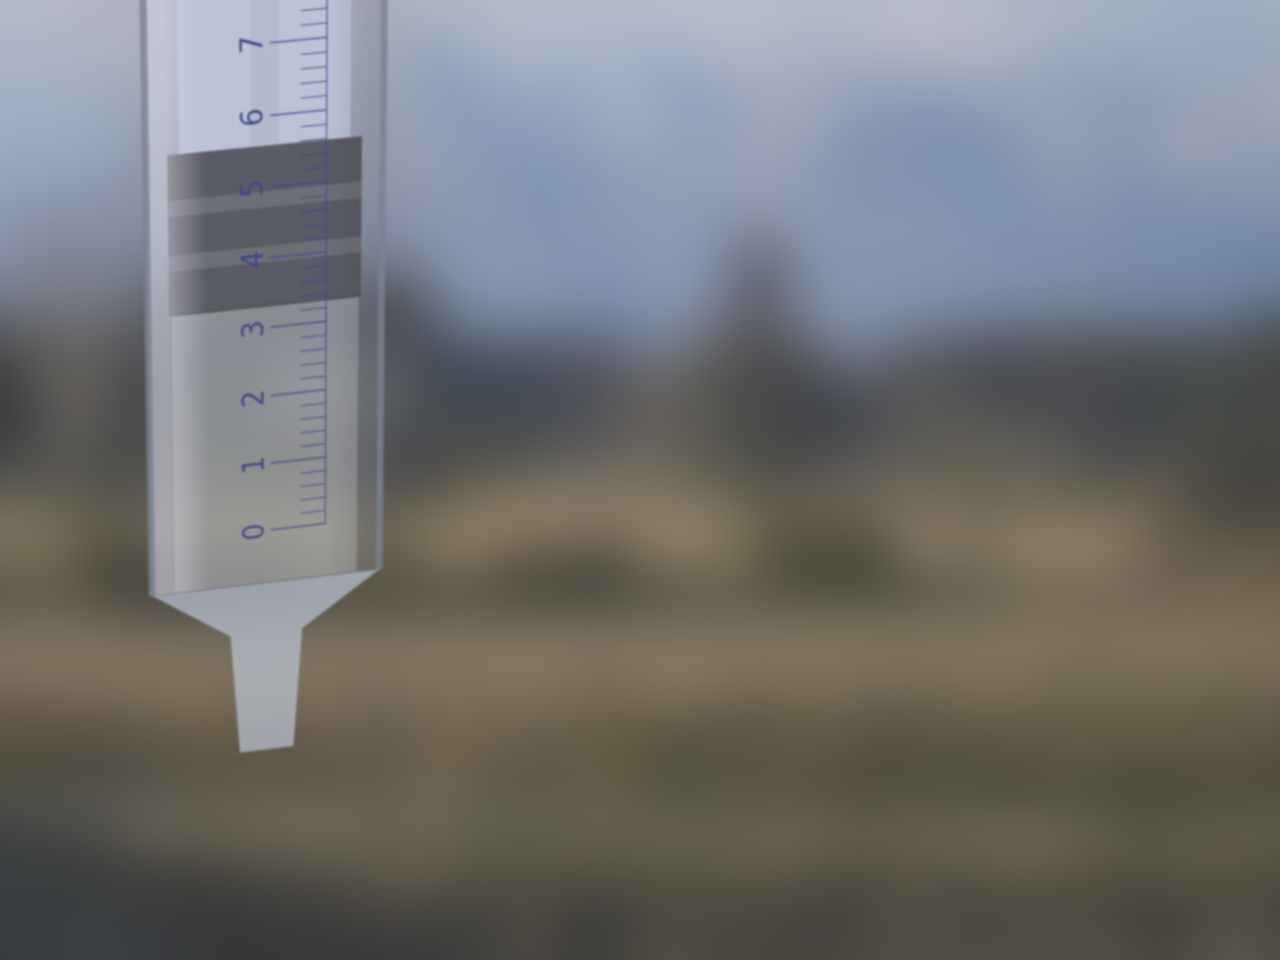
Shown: 3.3 mL
